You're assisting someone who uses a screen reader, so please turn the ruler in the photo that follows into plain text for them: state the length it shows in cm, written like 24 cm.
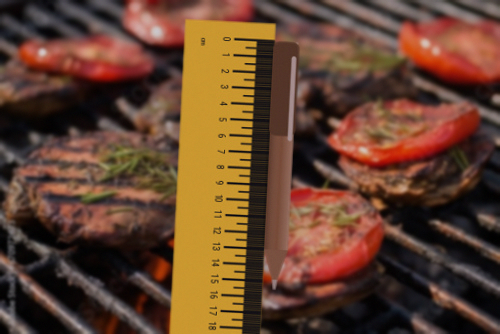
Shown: 15.5 cm
